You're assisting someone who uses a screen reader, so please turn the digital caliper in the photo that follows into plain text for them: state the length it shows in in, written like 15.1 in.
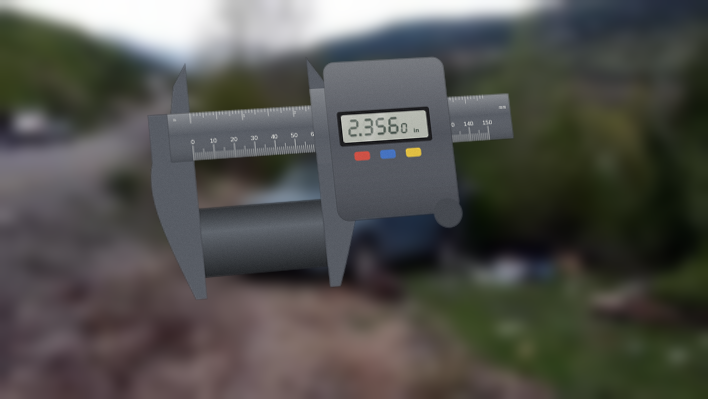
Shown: 2.3560 in
